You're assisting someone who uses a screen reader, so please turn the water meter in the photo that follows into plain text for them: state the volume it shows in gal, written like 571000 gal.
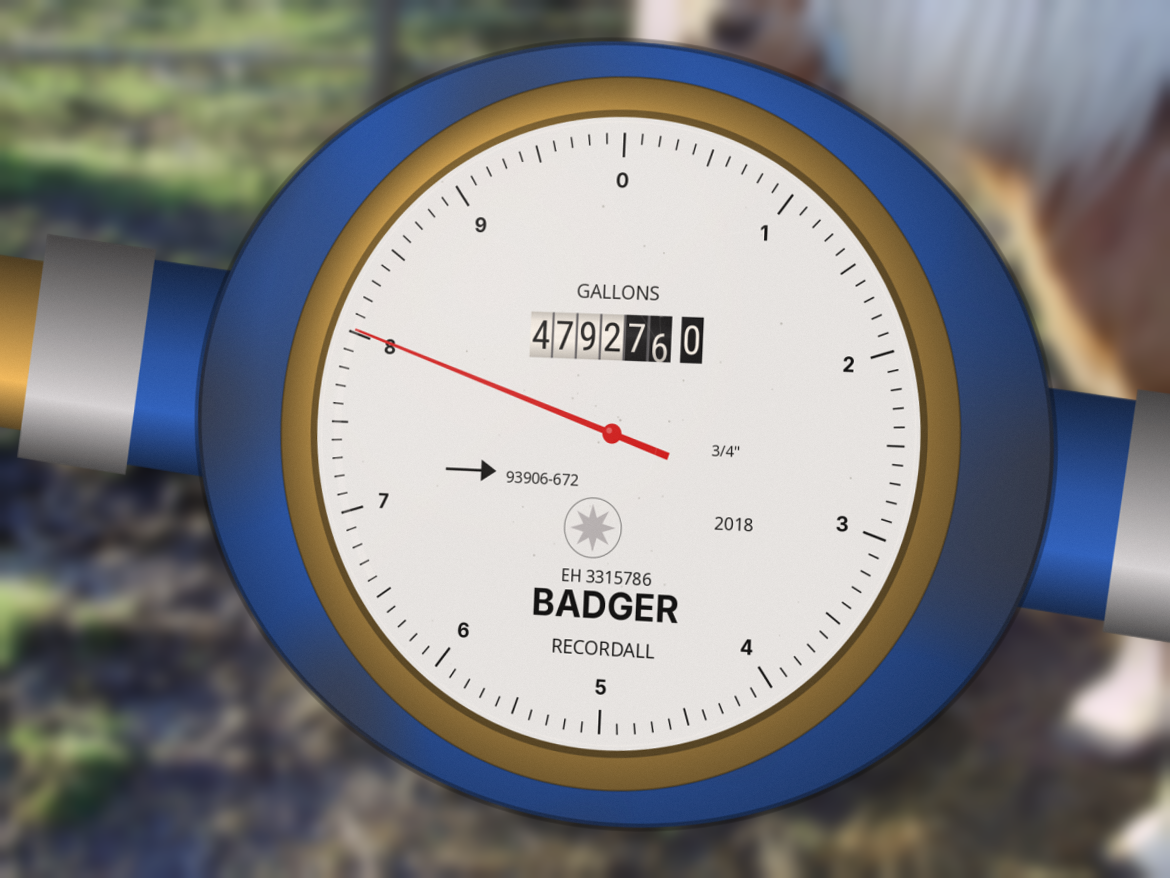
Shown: 4792758.0 gal
